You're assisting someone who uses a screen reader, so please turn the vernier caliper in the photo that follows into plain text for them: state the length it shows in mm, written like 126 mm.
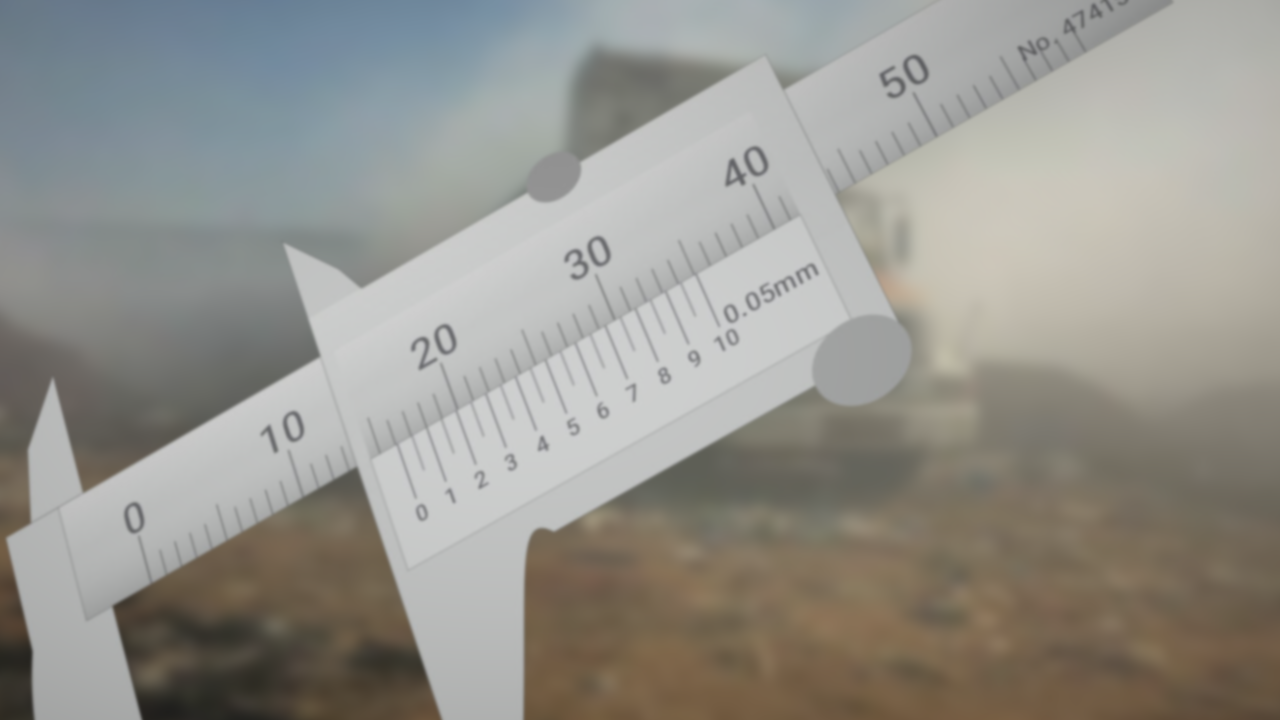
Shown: 16.1 mm
